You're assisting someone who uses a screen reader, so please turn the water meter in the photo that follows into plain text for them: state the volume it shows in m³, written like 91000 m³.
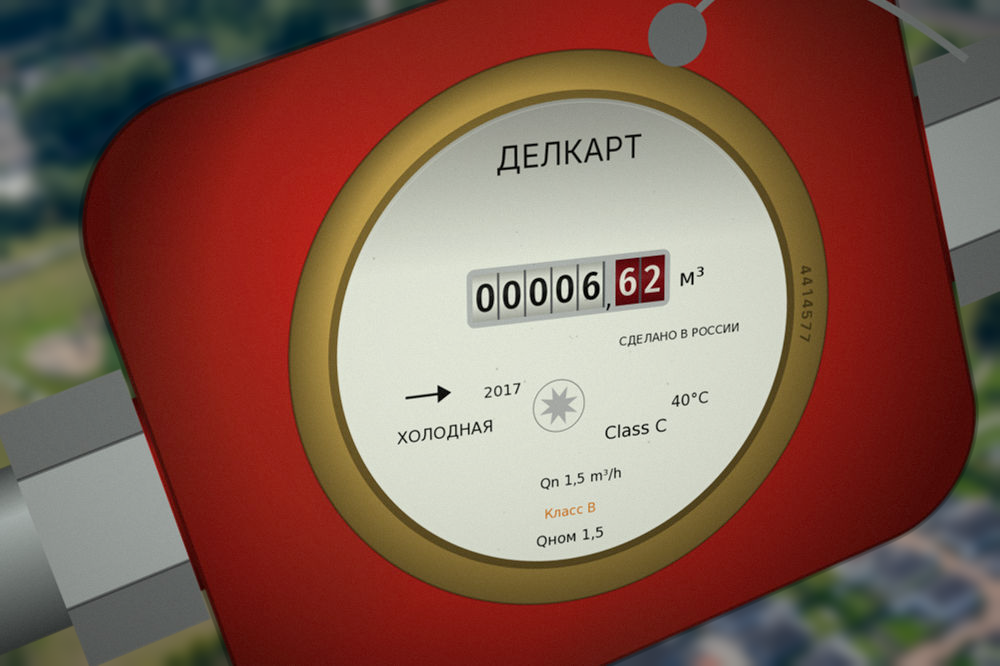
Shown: 6.62 m³
